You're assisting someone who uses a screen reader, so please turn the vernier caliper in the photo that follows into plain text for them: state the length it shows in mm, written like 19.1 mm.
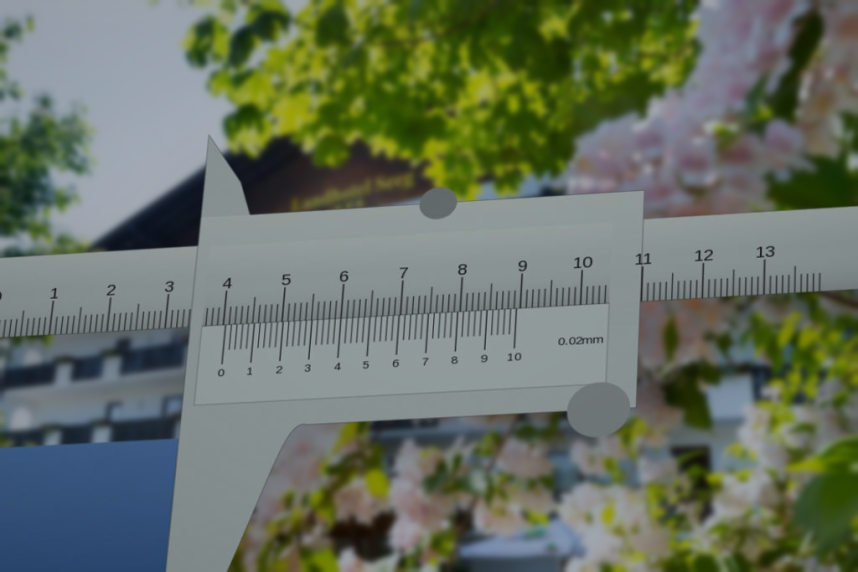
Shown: 40.4 mm
